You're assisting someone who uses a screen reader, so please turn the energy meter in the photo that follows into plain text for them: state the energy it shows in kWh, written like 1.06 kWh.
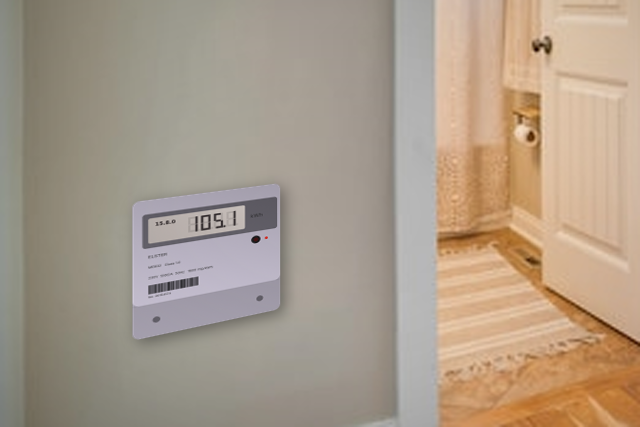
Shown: 105.1 kWh
